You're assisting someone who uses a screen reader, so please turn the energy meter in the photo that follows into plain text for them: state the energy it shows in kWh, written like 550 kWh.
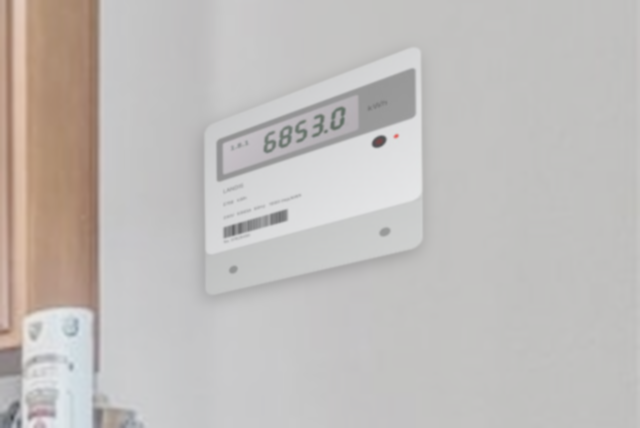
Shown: 6853.0 kWh
